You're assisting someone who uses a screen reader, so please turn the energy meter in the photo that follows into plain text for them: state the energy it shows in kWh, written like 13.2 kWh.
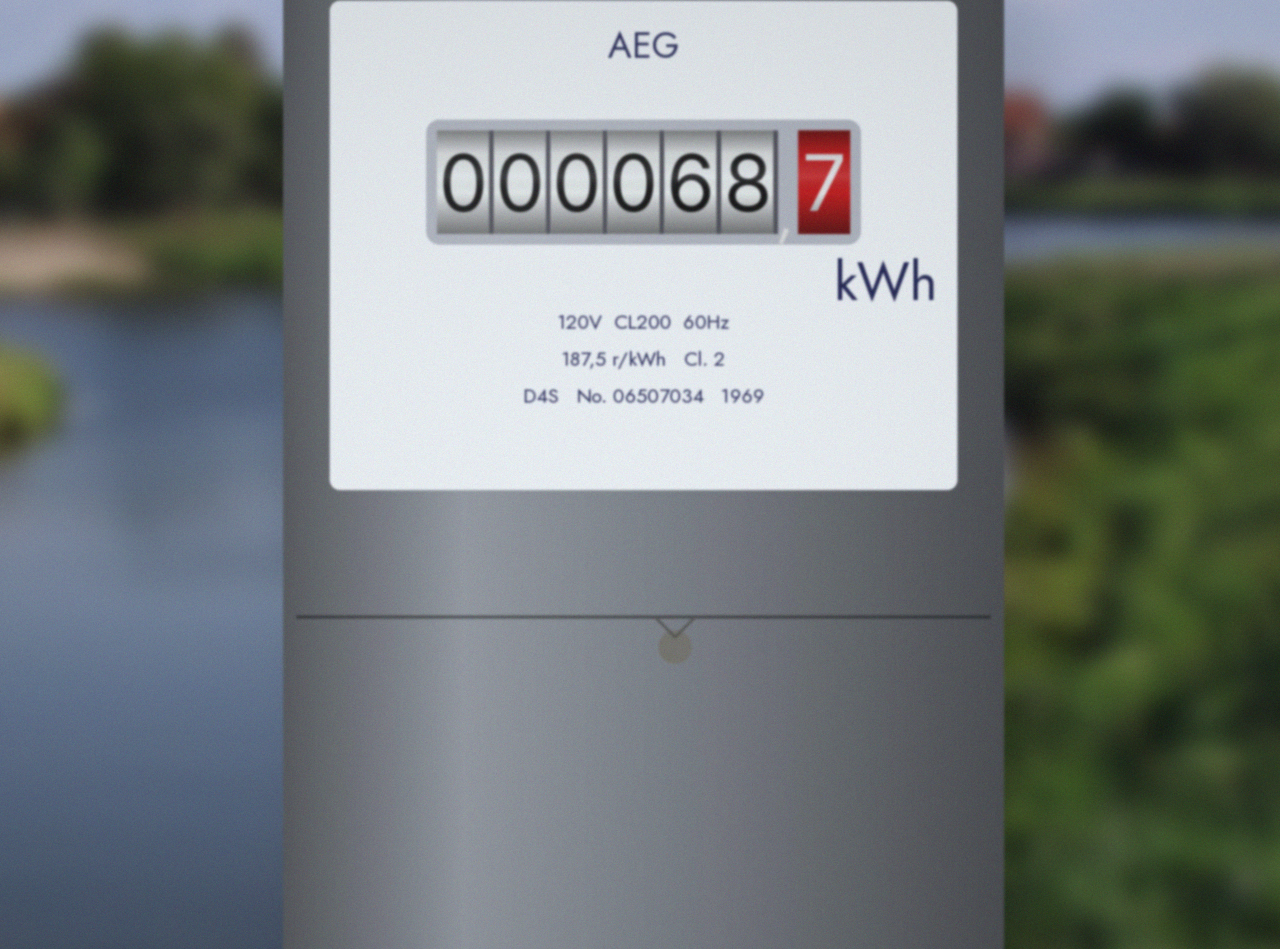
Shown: 68.7 kWh
